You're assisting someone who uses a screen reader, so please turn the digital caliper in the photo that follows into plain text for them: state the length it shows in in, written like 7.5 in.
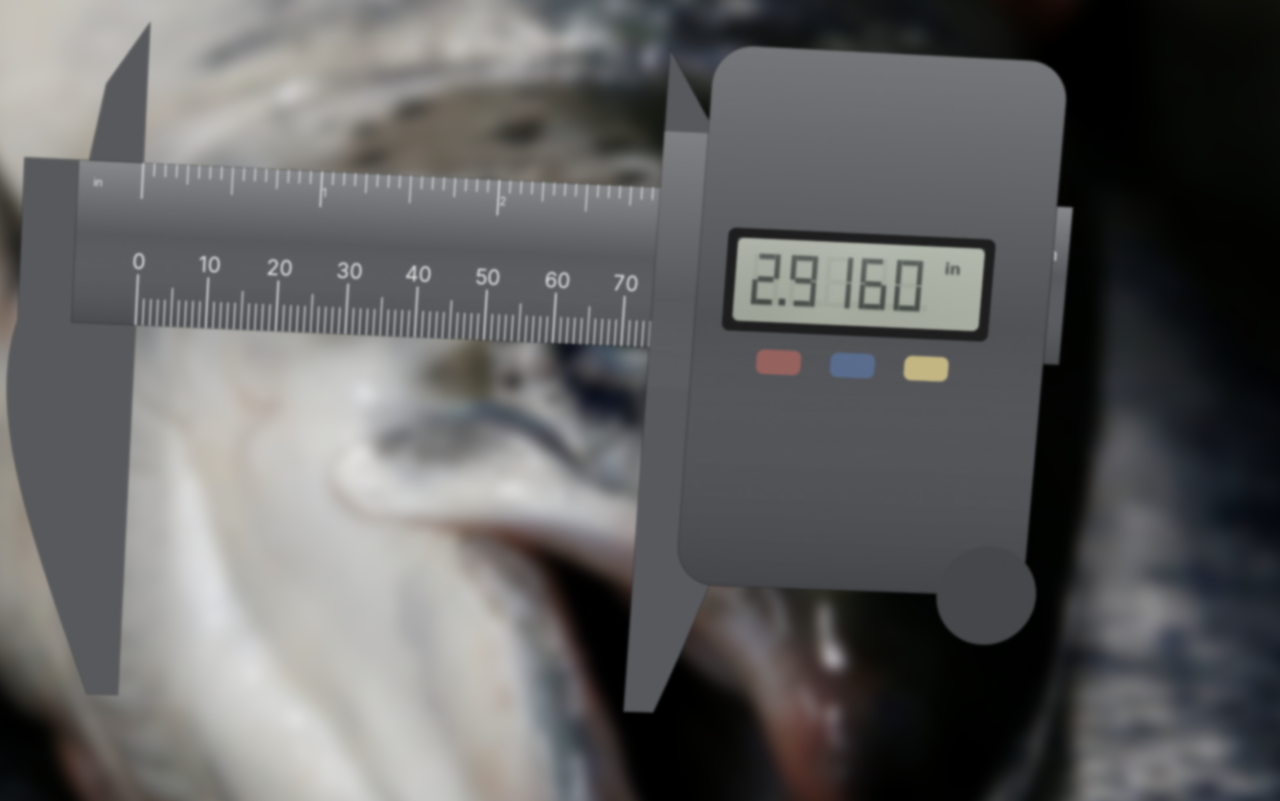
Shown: 2.9160 in
